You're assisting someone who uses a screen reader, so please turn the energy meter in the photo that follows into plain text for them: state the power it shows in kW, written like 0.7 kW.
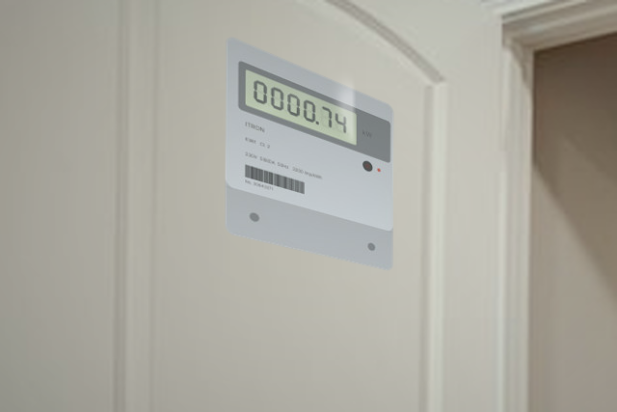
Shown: 0.74 kW
